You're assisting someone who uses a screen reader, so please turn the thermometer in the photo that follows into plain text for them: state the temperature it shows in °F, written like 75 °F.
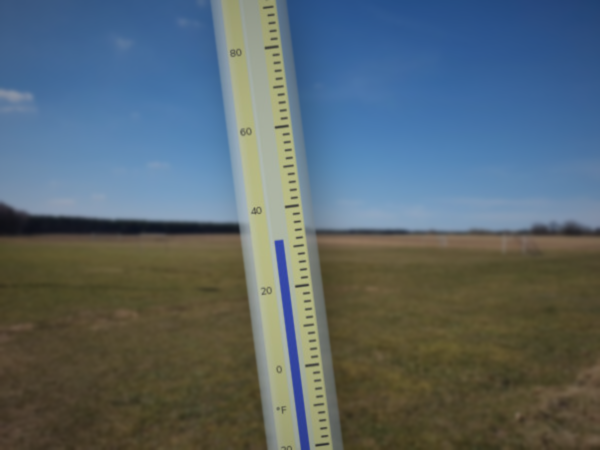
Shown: 32 °F
